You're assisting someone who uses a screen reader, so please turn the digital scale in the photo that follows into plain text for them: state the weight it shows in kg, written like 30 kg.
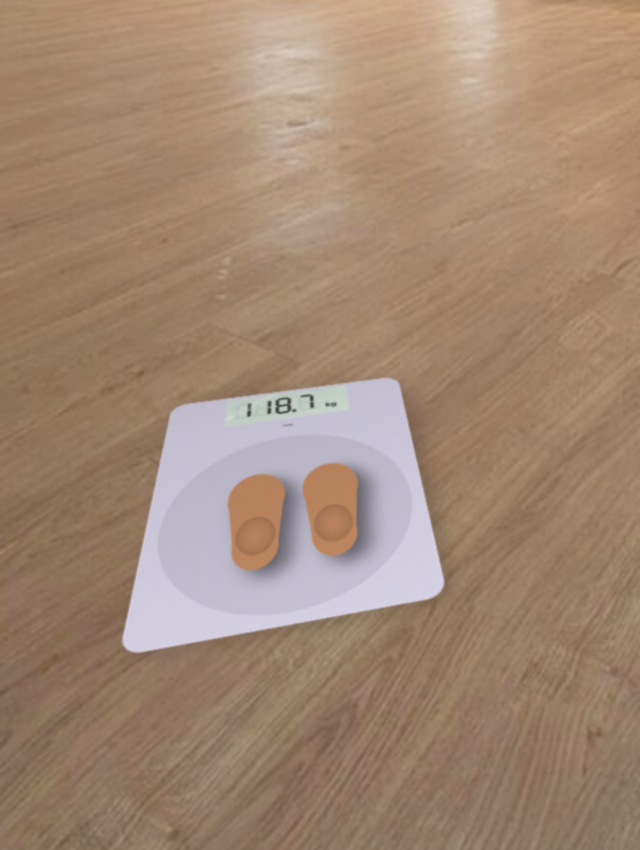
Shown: 118.7 kg
